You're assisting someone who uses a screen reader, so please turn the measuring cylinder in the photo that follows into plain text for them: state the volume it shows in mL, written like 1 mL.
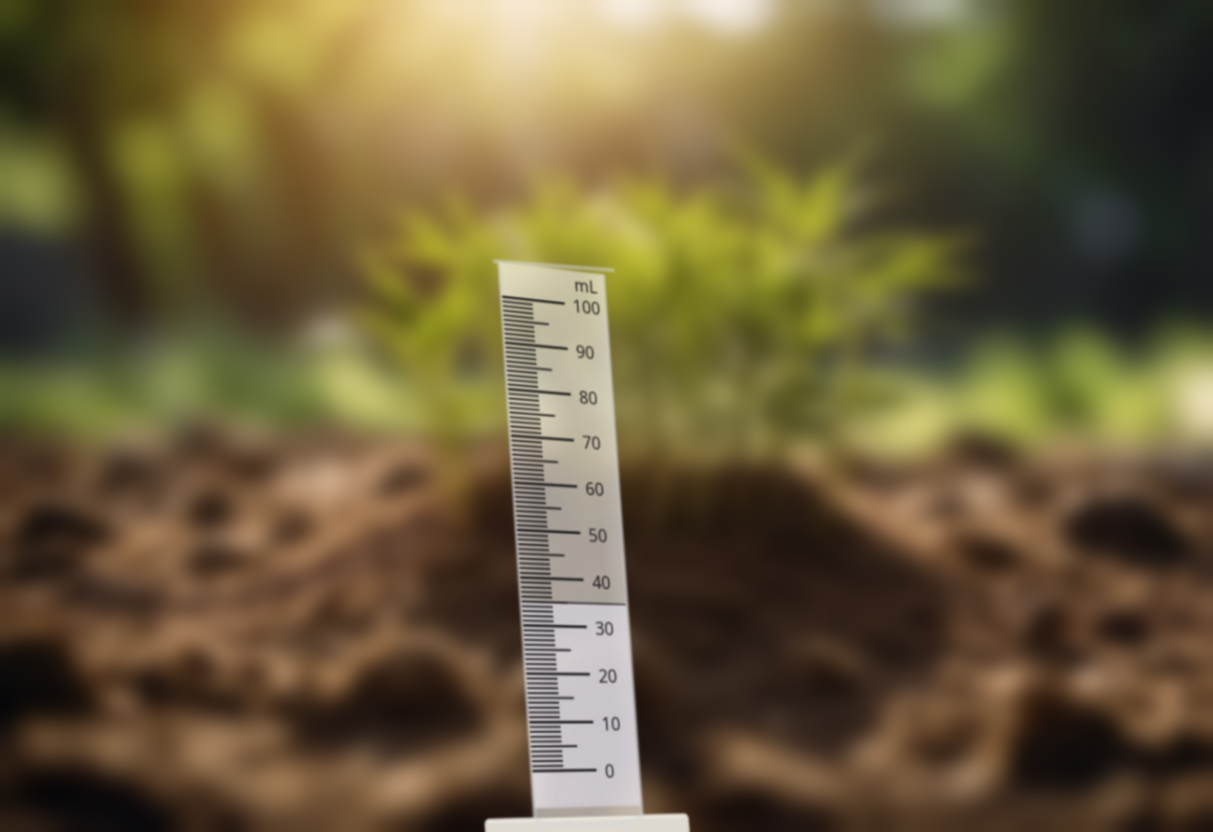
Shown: 35 mL
